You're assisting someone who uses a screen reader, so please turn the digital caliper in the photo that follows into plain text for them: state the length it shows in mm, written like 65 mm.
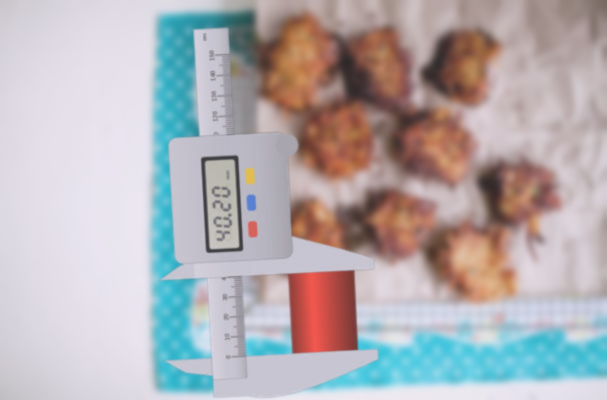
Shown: 40.20 mm
